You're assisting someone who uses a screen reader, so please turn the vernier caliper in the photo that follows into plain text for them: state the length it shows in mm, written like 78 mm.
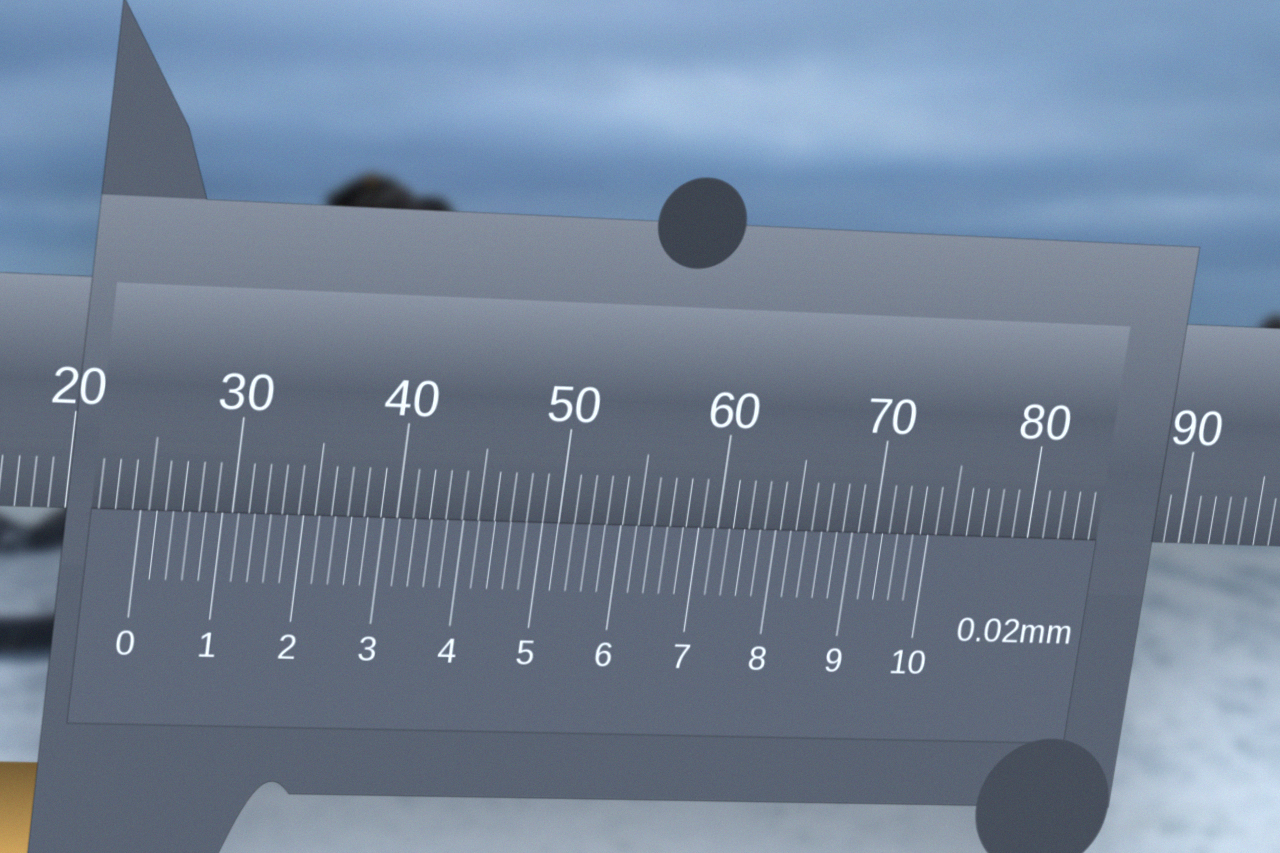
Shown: 24.5 mm
